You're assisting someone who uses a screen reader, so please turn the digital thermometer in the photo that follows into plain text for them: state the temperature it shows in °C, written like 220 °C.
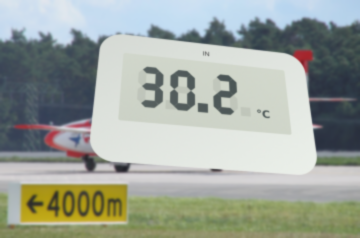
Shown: 30.2 °C
